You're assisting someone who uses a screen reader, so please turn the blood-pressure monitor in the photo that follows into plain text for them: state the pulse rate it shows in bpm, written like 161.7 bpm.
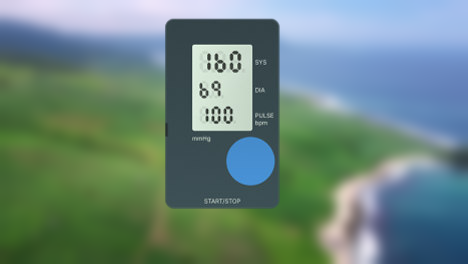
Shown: 100 bpm
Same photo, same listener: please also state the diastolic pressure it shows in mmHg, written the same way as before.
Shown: 69 mmHg
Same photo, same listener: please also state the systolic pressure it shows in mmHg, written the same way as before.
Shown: 160 mmHg
